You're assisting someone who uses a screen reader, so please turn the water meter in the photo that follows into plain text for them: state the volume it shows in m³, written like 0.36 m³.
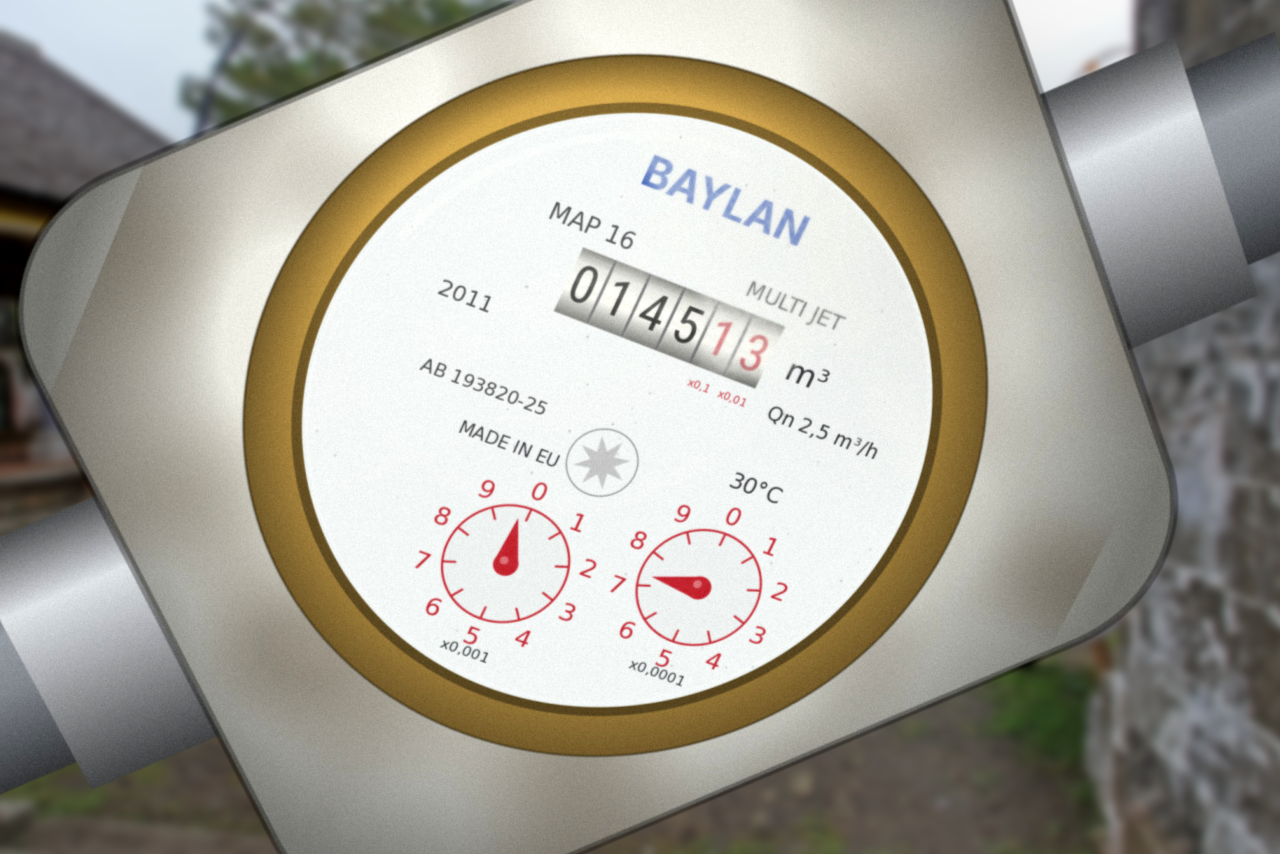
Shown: 145.1297 m³
